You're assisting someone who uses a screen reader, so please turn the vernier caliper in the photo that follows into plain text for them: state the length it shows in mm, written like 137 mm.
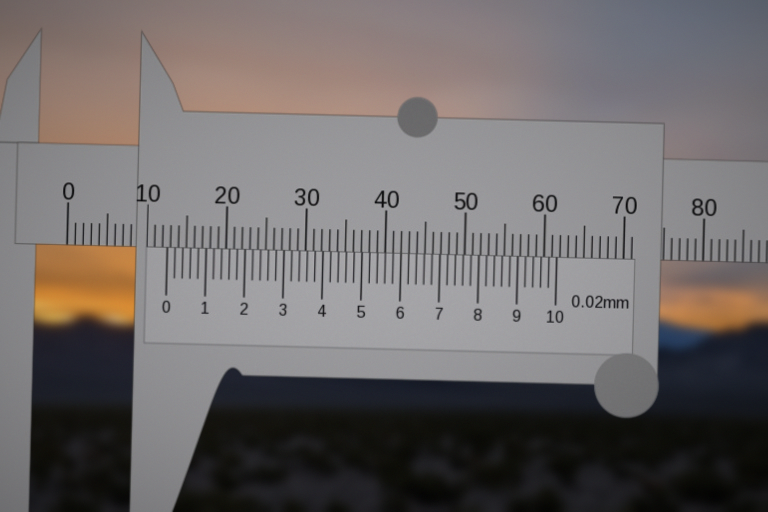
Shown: 12.6 mm
